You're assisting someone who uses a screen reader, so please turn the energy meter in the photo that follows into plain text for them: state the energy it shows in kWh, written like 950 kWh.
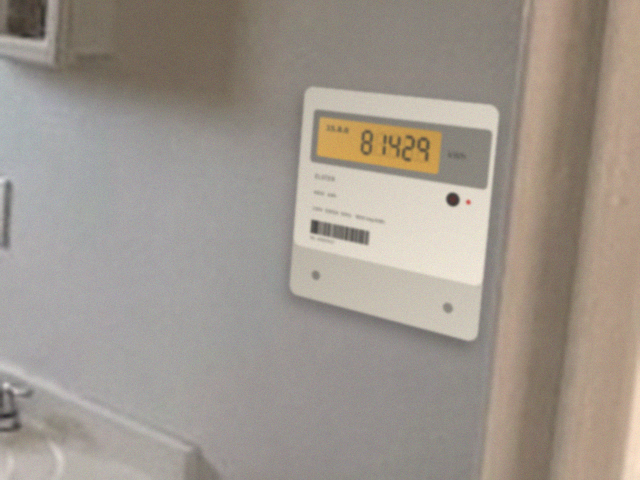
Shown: 81429 kWh
